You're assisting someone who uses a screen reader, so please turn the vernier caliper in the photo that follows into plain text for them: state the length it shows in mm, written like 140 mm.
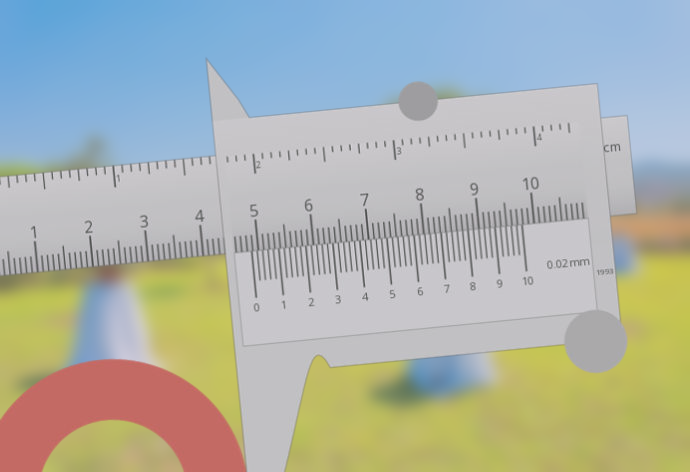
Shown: 48.8 mm
